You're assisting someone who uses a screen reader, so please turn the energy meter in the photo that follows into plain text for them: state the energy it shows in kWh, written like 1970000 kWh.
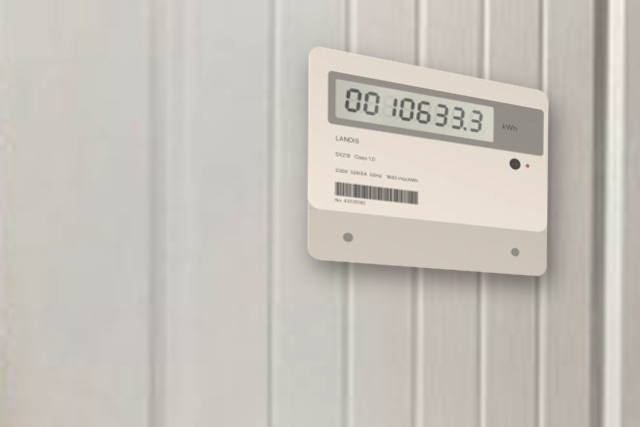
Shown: 10633.3 kWh
